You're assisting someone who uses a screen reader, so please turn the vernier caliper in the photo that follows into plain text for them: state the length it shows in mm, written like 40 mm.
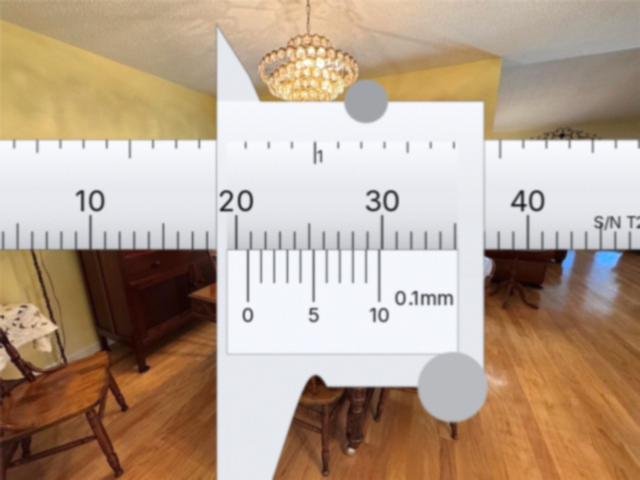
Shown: 20.8 mm
